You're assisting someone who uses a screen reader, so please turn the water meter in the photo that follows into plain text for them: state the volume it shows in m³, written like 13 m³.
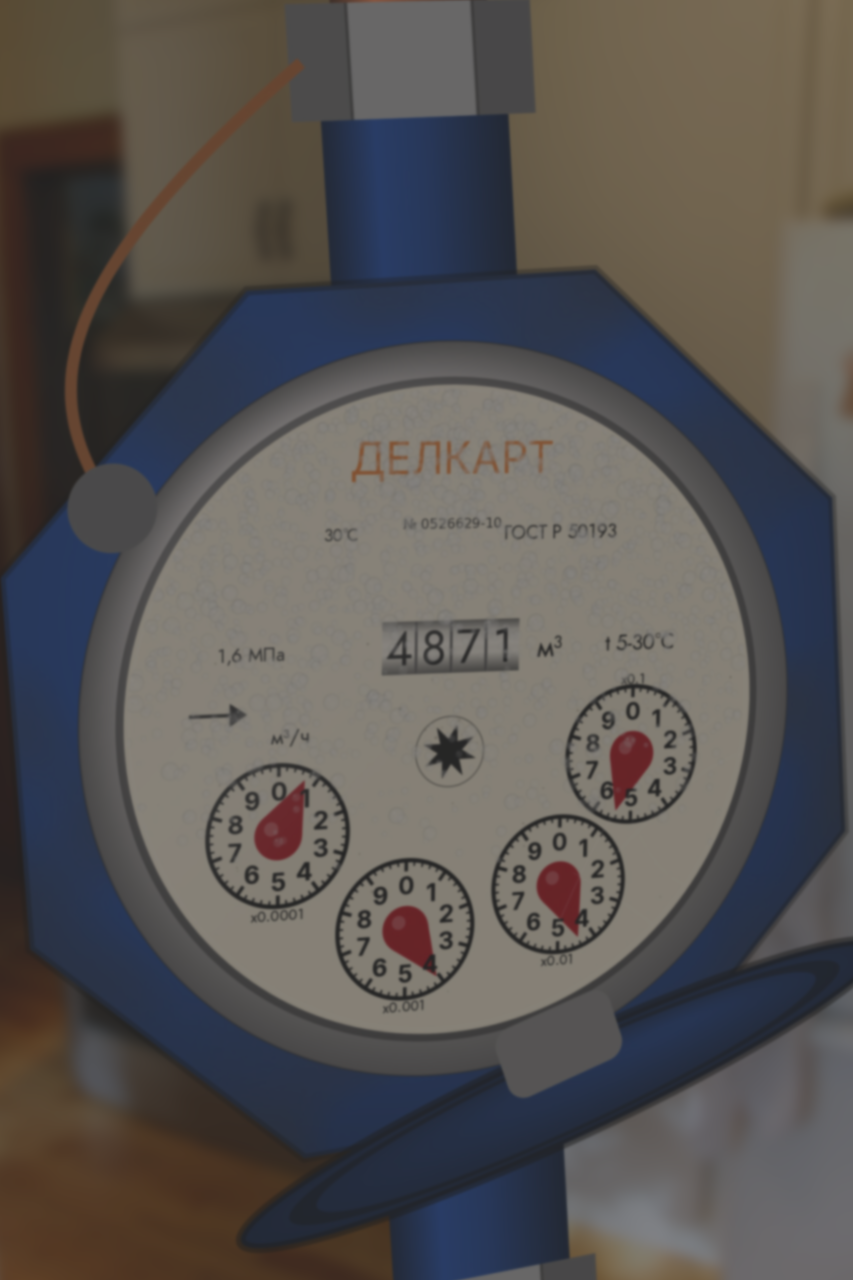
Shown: 4871.5440 m³
